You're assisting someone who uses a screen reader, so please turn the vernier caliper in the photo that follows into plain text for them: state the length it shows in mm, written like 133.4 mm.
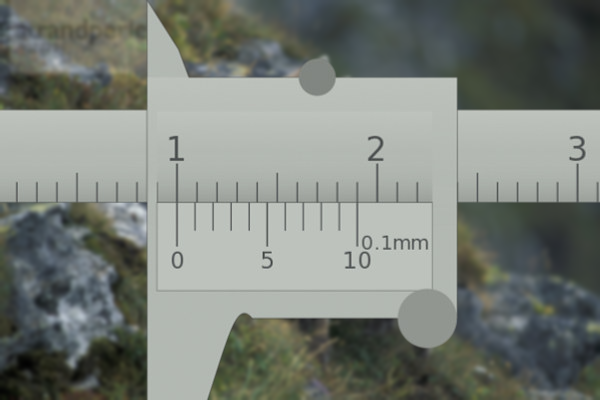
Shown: 10.0 mm
